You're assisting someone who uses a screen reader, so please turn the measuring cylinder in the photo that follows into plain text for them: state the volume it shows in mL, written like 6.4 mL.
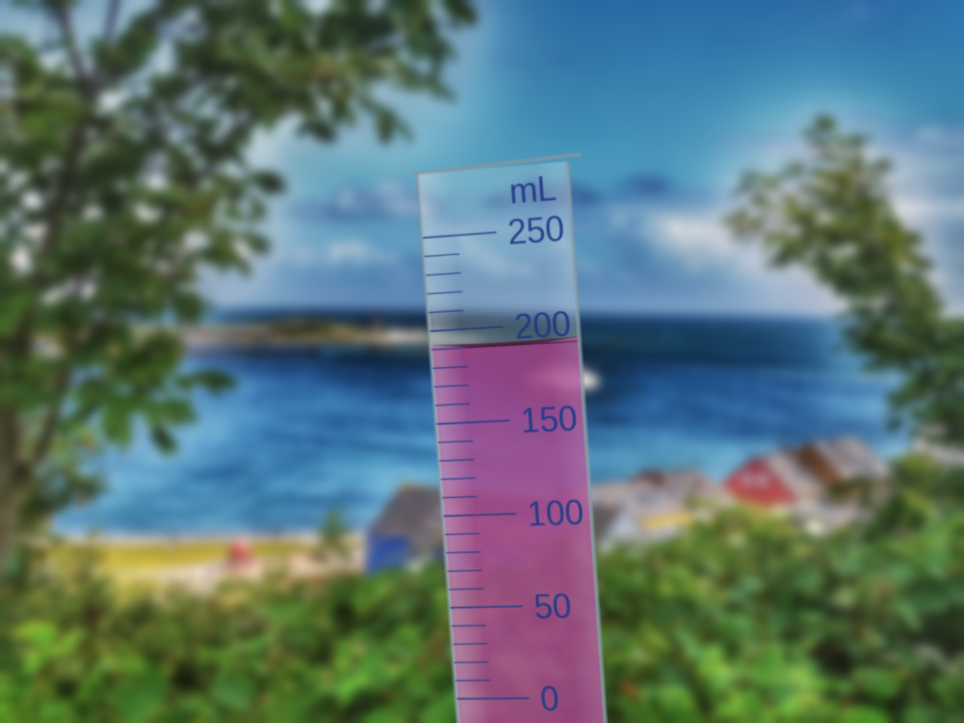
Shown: 190 mL
